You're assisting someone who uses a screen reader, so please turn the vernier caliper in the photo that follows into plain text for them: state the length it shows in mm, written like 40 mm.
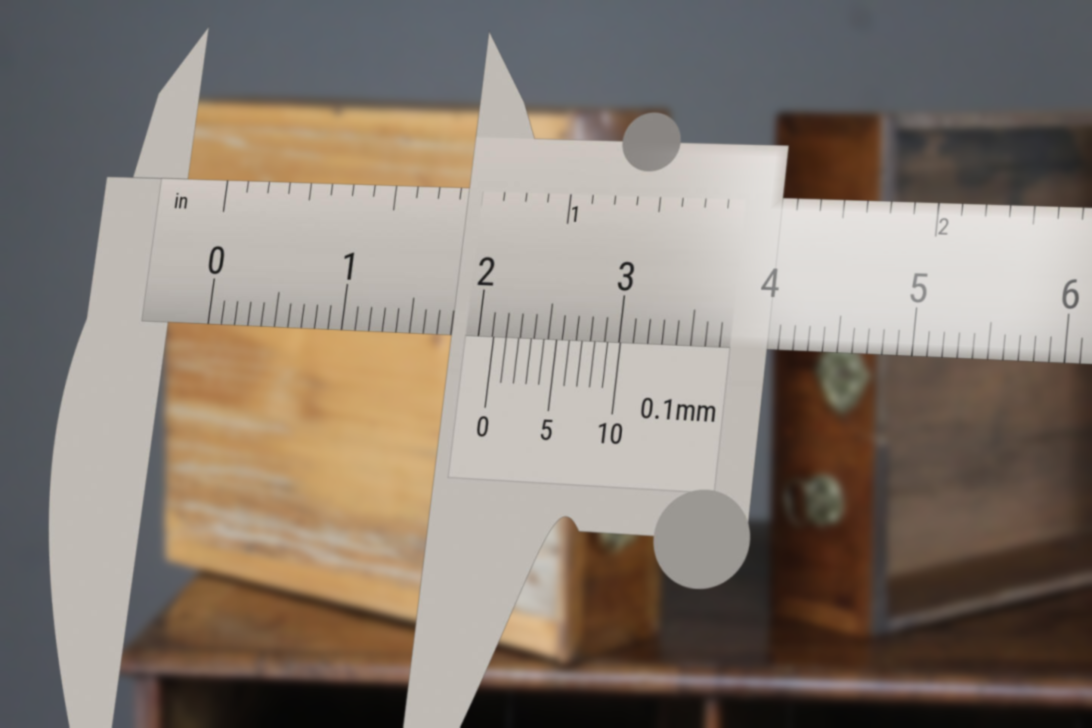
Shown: 21.1 mm
